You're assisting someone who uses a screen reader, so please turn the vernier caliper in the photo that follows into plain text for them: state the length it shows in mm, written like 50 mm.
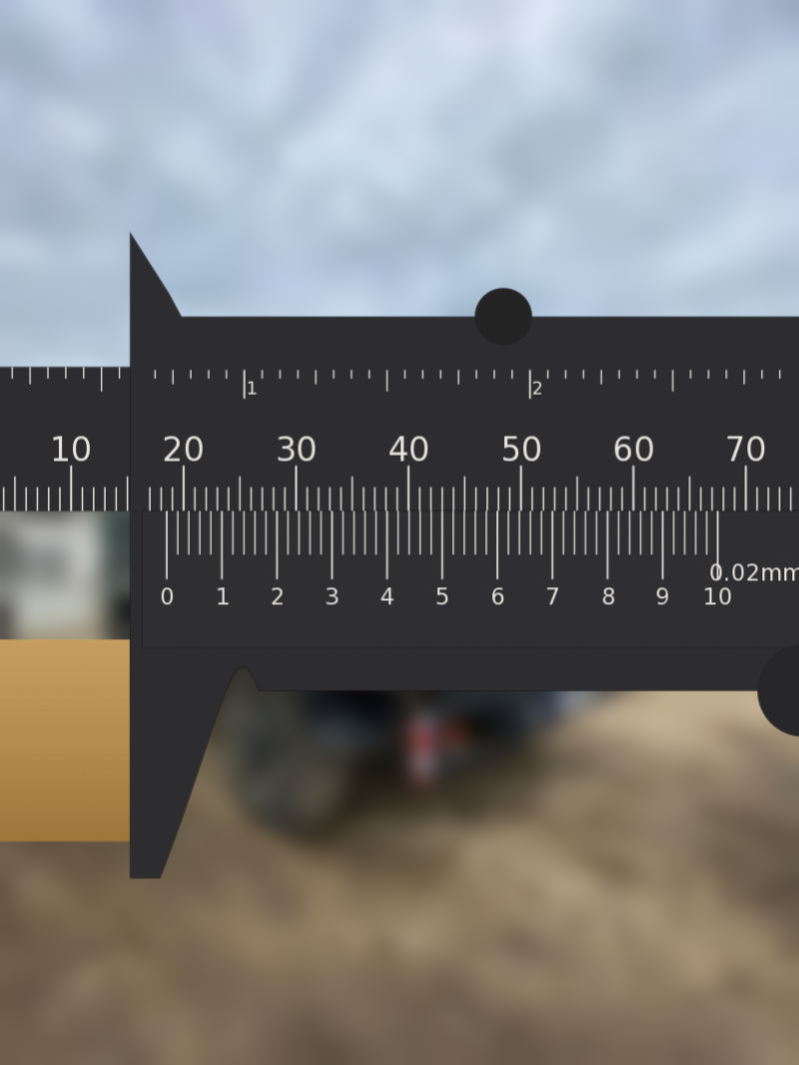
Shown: 18.5 mm
